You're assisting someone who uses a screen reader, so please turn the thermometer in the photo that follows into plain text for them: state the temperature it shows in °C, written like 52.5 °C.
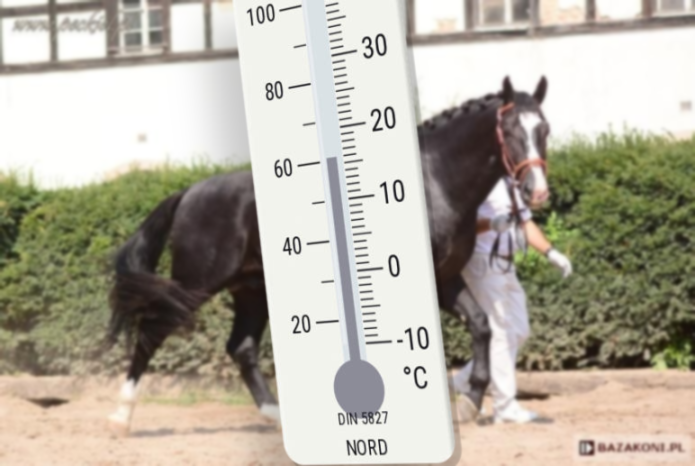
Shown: 16 °C
